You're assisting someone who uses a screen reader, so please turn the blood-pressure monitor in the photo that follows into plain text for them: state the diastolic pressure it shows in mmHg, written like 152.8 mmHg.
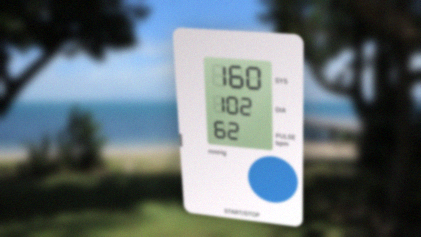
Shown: 102 mmHg
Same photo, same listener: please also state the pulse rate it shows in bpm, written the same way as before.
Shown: 62 bpm
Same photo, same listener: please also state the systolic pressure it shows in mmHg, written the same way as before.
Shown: 160 mmHg
